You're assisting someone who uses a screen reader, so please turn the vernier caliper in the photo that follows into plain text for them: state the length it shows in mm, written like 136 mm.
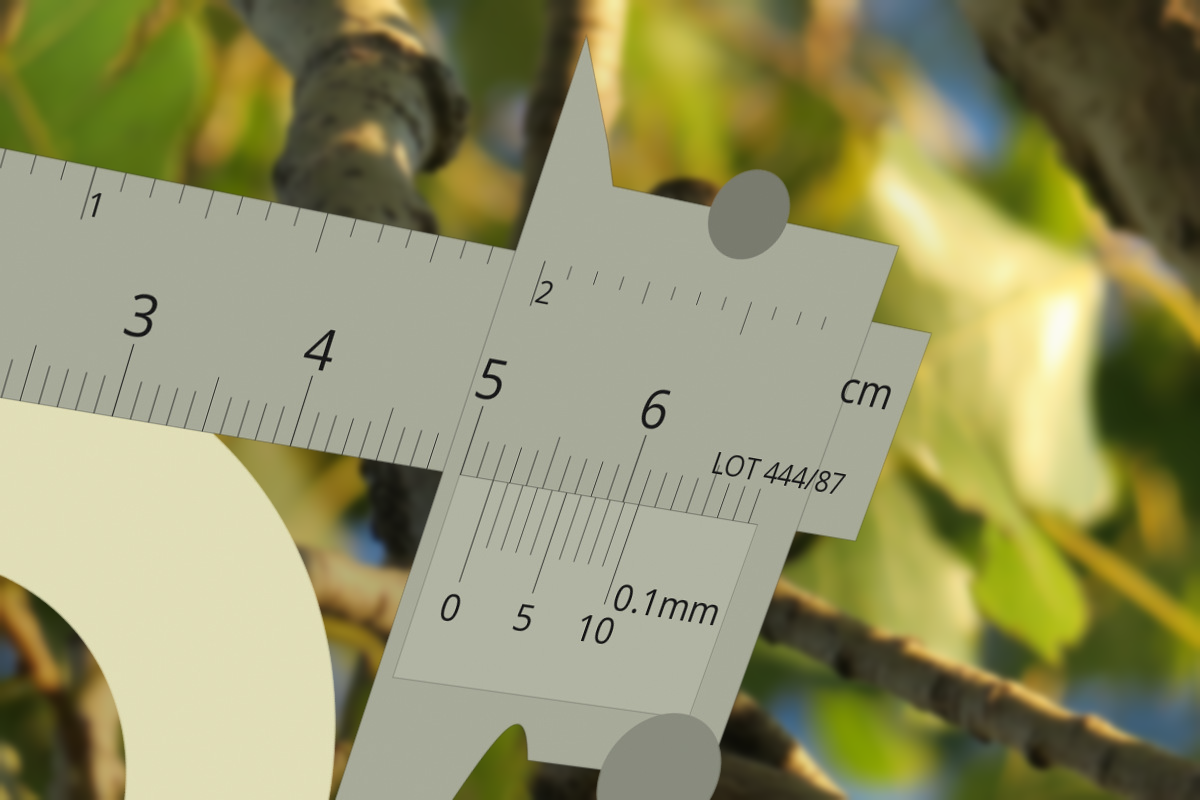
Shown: 52.0 mm
